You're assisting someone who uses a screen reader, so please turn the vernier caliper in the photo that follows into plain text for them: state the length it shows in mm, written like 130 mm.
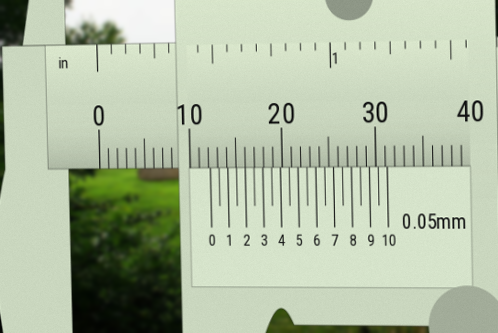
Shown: 12.2 mm
